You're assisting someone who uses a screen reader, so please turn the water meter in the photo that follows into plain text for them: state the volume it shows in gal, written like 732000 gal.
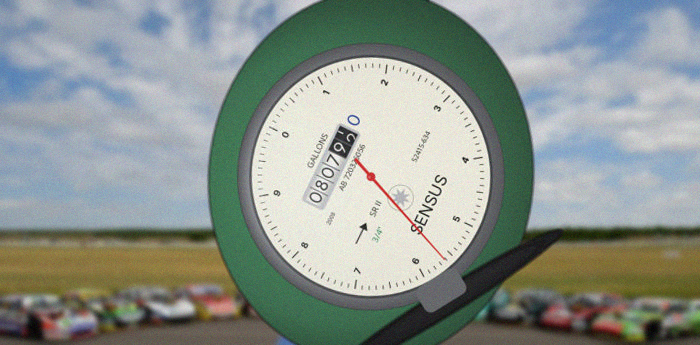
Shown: 807915.6 gal
